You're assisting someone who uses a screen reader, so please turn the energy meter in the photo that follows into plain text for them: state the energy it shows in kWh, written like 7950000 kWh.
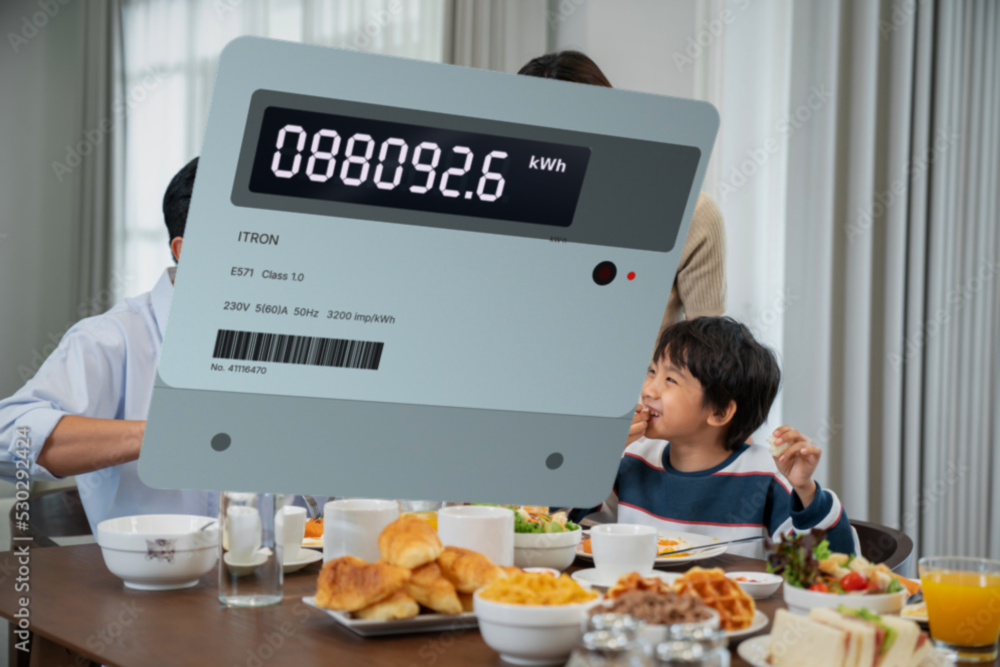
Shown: 88092.6 kWh
